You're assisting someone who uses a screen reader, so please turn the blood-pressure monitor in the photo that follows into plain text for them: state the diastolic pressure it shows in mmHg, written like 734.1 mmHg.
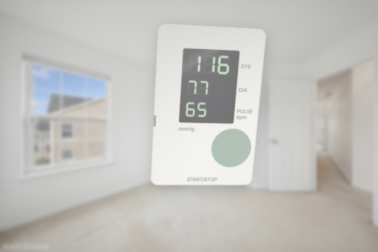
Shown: 77 mmHg
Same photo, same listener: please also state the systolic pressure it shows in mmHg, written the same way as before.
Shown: 116 mmHg
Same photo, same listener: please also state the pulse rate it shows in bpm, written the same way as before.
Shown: 65 bpm
